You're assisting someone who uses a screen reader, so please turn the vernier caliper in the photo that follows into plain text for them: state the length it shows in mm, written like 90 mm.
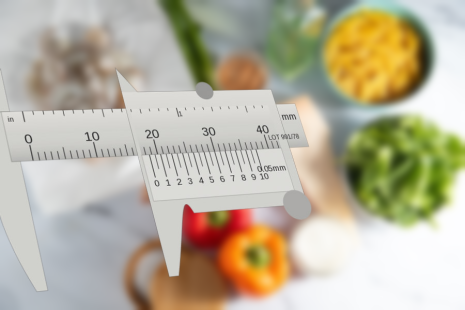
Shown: 18.6 mm
